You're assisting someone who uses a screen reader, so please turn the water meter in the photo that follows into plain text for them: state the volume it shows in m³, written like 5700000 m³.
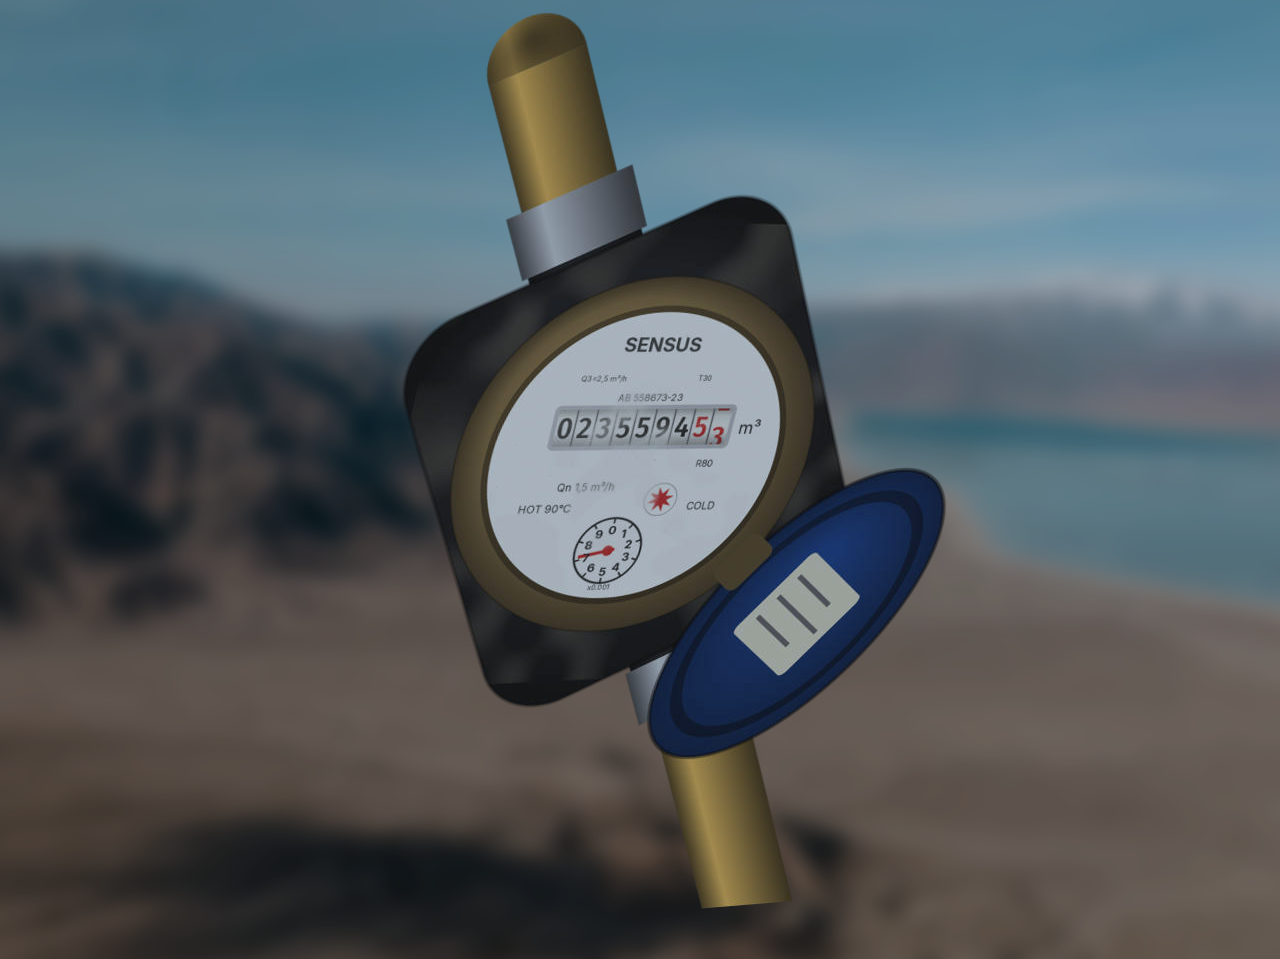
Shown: 235594.527 m³
